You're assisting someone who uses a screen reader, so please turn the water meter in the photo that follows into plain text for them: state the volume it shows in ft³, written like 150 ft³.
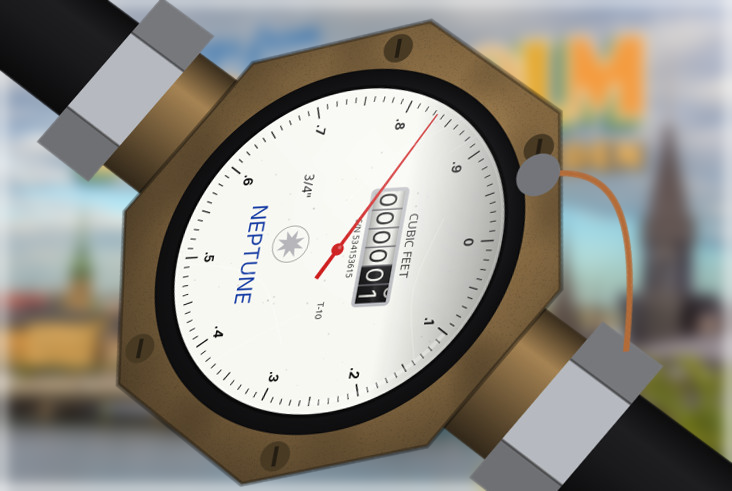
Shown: 0.83 ft³
